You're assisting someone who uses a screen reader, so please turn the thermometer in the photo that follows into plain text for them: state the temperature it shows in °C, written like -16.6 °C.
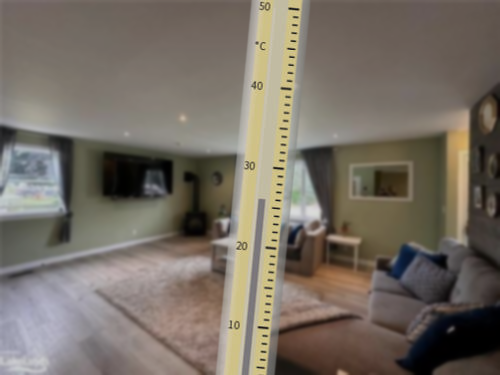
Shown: 26 °C
